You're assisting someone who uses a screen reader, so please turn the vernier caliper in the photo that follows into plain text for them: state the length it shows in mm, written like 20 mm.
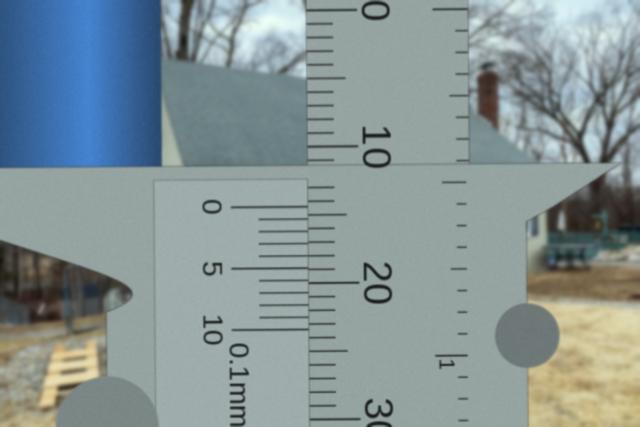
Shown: 14.4 mm
